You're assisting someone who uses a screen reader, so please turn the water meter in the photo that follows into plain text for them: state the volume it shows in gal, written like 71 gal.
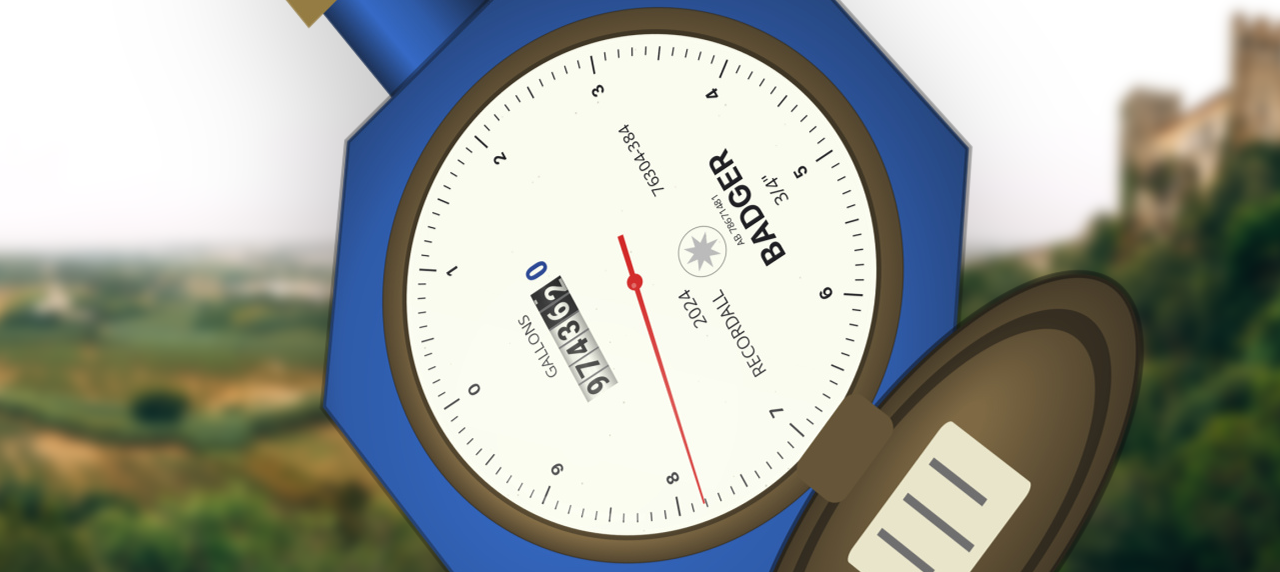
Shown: 9743617.8 gal
